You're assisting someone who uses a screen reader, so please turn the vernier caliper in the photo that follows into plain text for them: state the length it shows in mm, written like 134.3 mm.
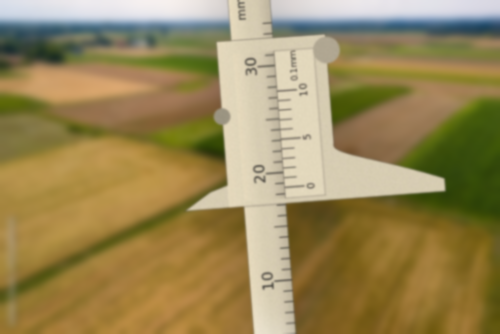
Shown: 18.6 mm
